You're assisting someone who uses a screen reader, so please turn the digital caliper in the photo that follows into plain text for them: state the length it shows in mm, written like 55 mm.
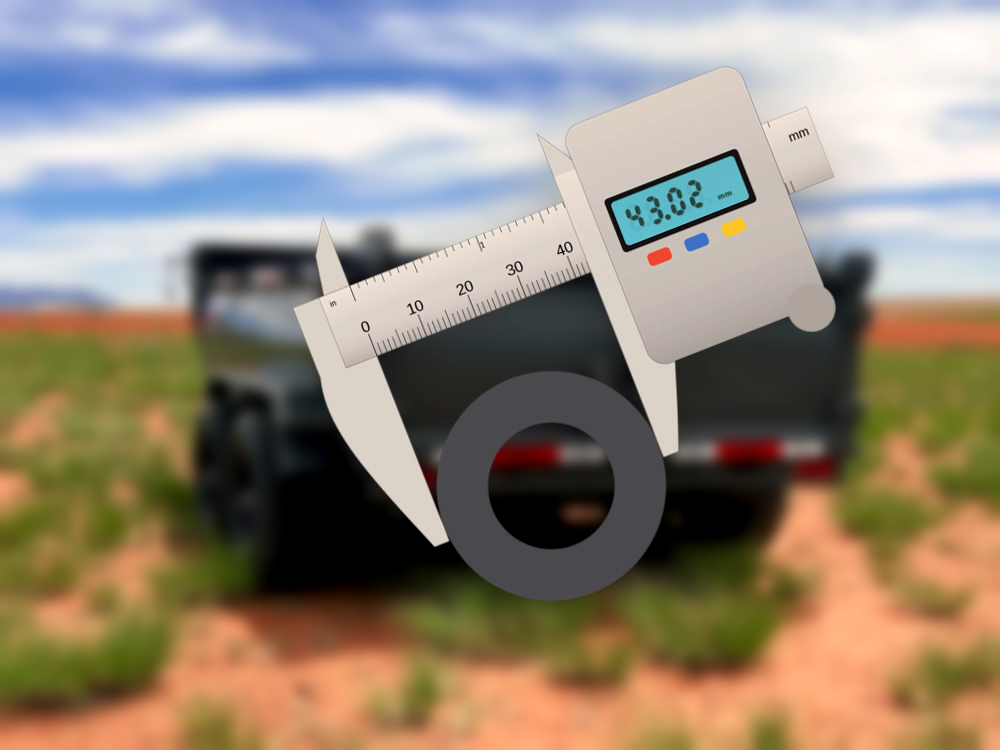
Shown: 43.02 mm
